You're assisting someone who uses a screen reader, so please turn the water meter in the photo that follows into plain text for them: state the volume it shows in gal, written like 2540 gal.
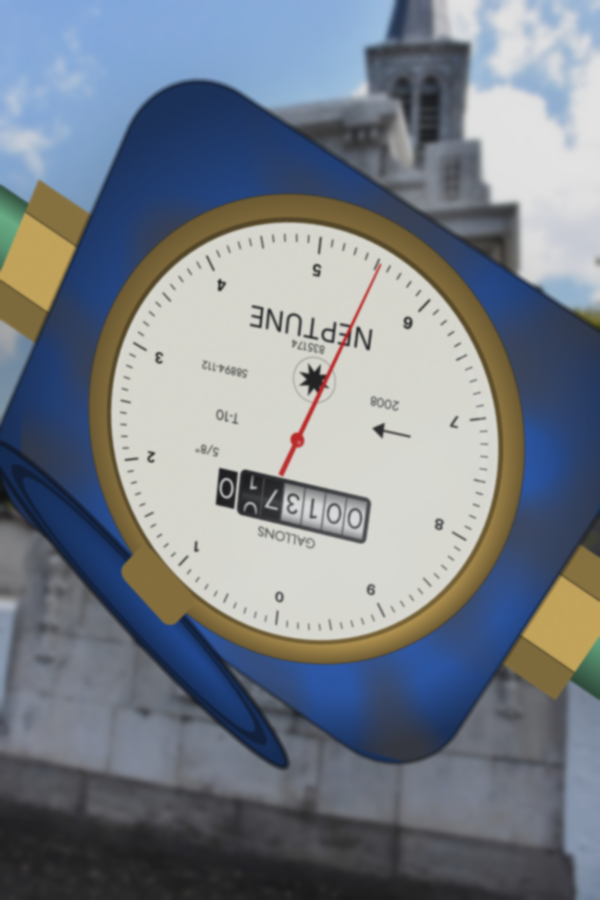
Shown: 13705.5 gal
